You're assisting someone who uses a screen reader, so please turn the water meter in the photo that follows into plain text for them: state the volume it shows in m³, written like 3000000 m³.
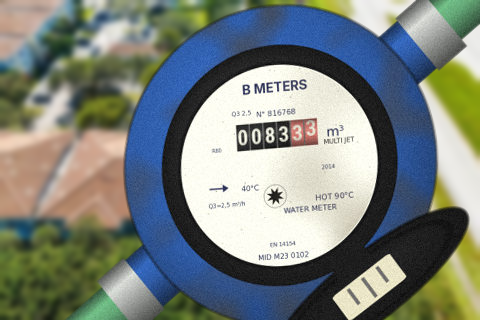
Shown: 83.33 m³
